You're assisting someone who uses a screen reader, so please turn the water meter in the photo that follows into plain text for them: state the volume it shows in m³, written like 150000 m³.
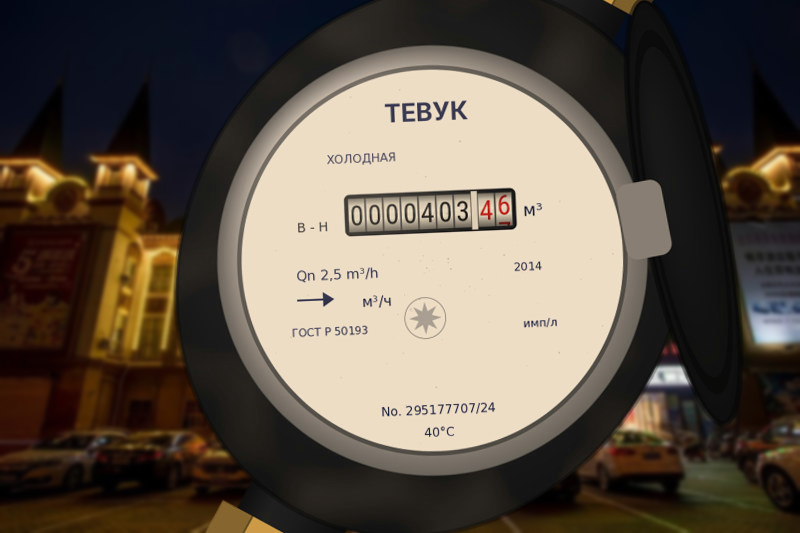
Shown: 403.46 m³
